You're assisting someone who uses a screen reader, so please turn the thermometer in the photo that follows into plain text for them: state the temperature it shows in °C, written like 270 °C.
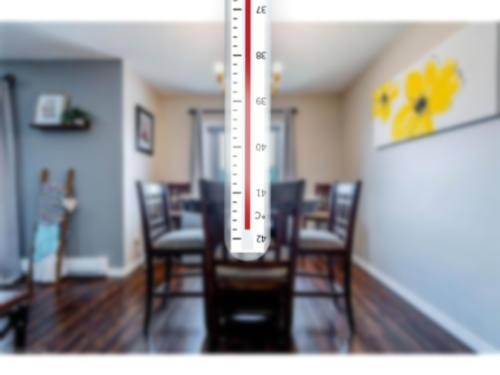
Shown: 41.8 °C
